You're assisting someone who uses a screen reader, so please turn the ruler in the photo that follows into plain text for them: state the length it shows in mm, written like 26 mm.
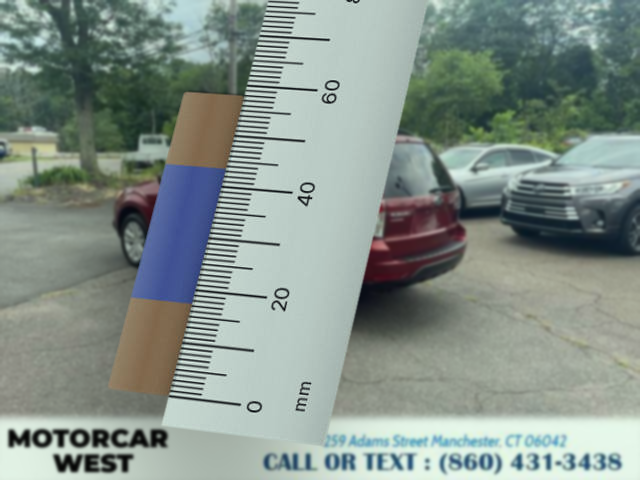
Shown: 58 mm
